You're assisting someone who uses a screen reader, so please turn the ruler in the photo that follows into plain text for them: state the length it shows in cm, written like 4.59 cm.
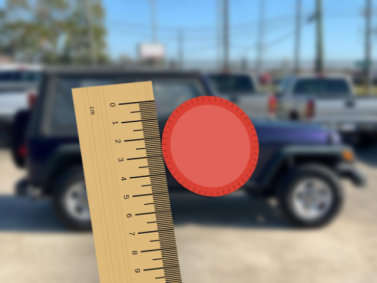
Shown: 5.5 cm
